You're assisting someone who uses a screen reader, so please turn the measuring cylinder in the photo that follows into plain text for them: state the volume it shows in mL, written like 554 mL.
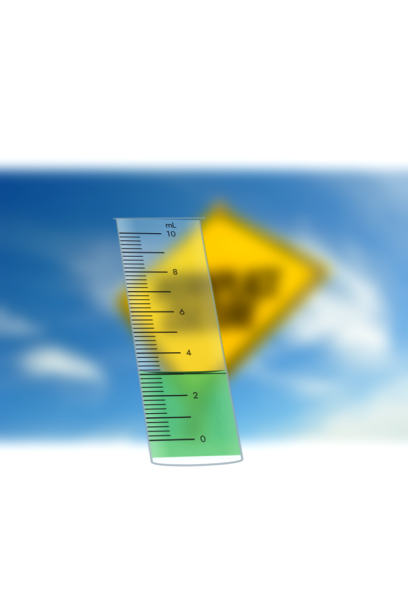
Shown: 3 mL
